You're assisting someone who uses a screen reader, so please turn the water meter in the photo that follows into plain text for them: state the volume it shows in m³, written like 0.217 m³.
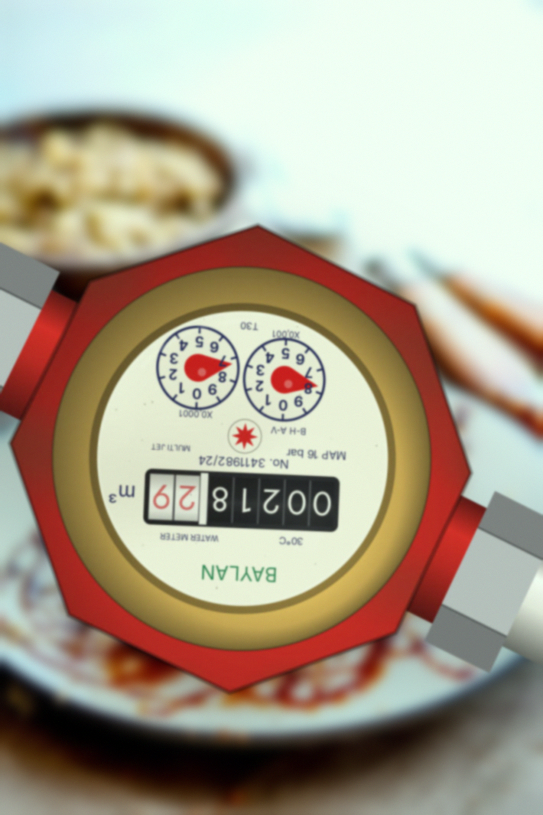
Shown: 218.2977 m³
